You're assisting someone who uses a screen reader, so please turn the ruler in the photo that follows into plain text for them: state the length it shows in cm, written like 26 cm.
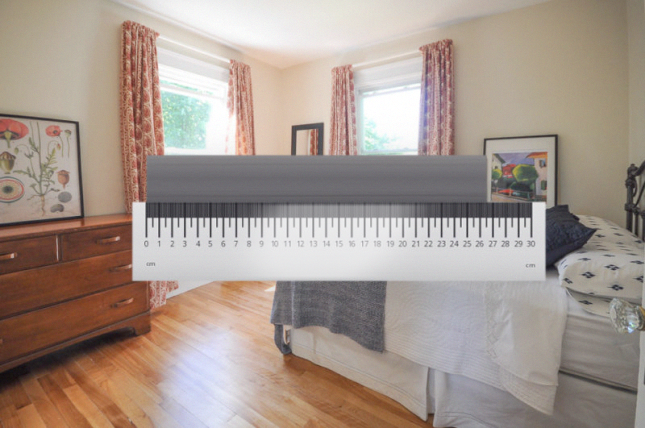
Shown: 26.5 cm
